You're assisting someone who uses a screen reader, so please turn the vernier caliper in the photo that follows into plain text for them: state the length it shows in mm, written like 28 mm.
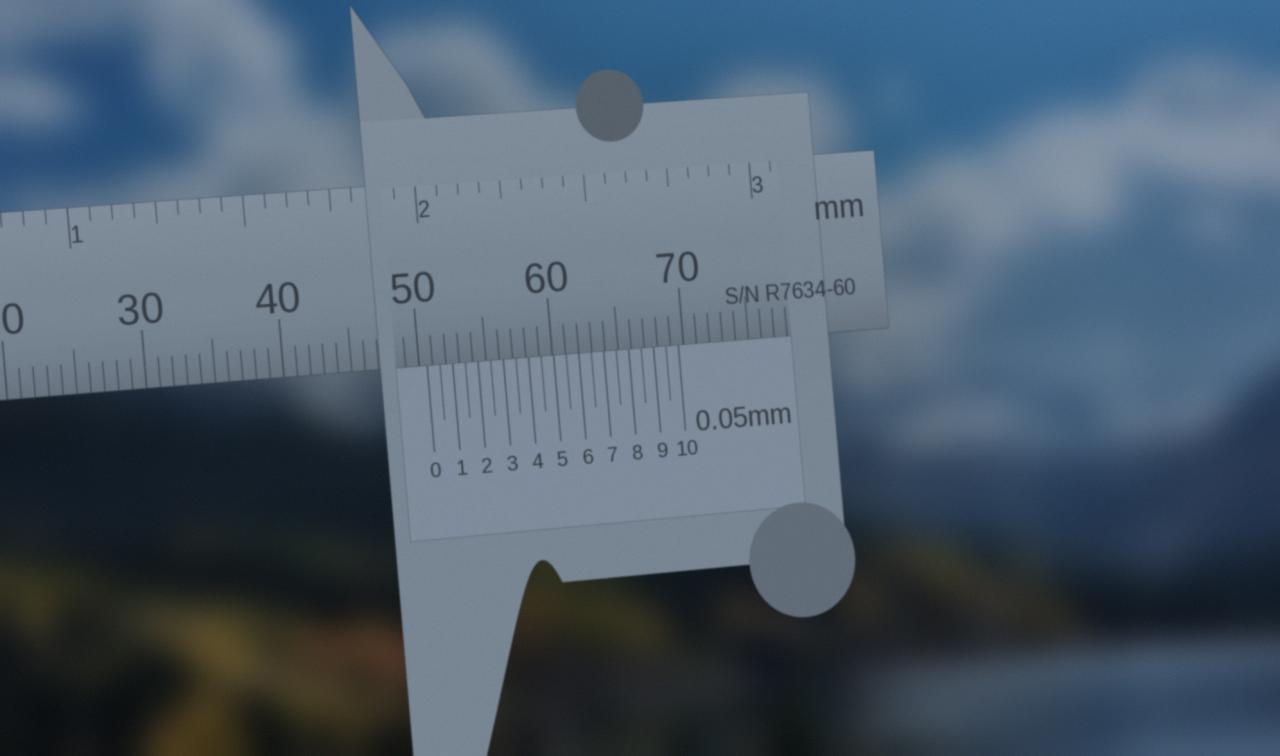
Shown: 50.6 mm
